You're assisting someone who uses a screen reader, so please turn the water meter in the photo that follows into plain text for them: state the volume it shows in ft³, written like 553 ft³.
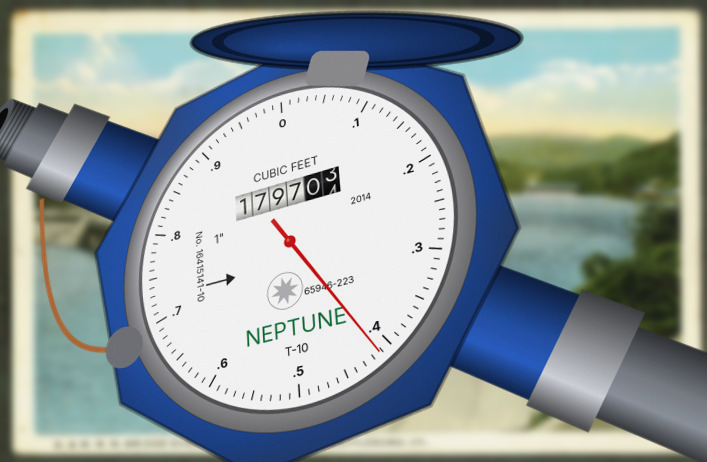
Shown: 179703.41 ft³
